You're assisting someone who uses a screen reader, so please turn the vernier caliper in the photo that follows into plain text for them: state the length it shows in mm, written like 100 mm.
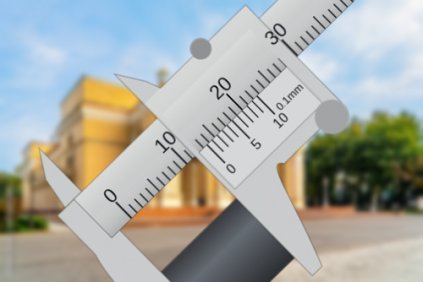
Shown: 13.6 mm
